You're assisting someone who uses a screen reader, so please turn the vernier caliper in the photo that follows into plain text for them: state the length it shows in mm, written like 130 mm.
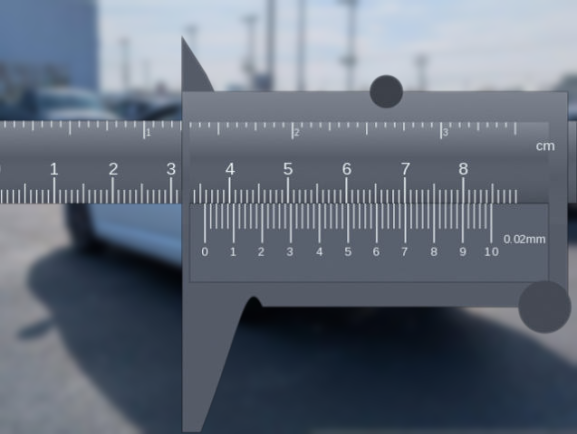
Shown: 35.8 mm
